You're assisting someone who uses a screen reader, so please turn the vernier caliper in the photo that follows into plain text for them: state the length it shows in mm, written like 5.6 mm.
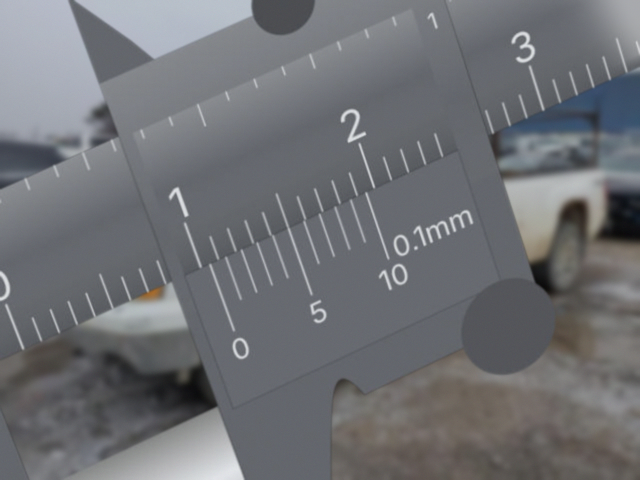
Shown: 10.5 mm
